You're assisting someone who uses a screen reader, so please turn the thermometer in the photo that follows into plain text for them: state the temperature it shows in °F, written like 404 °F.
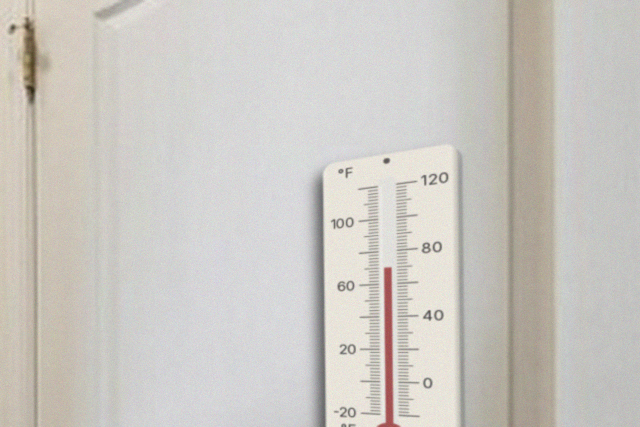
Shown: 70 °F
